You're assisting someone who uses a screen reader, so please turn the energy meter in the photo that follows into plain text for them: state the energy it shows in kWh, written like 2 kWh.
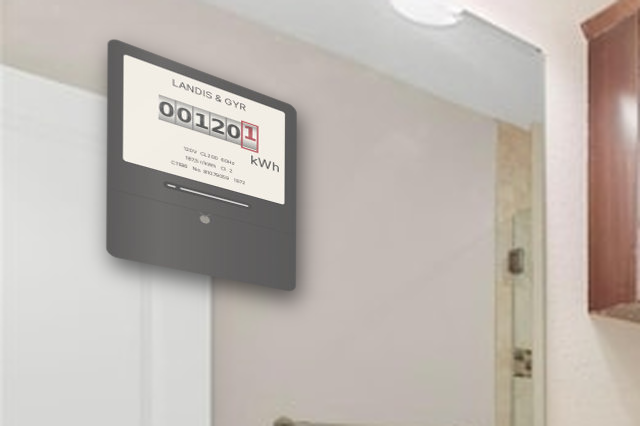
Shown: 120.1 kWh
